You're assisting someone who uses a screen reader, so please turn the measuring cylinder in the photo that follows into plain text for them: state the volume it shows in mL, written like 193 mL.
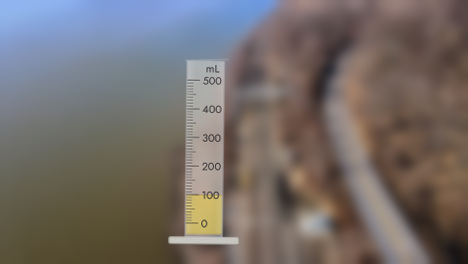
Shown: 100 mL
